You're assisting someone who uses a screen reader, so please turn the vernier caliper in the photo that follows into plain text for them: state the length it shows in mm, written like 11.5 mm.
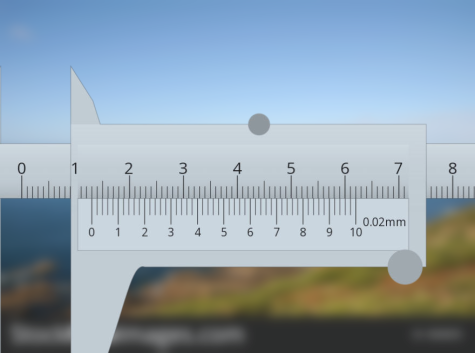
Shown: 13.0 mm
